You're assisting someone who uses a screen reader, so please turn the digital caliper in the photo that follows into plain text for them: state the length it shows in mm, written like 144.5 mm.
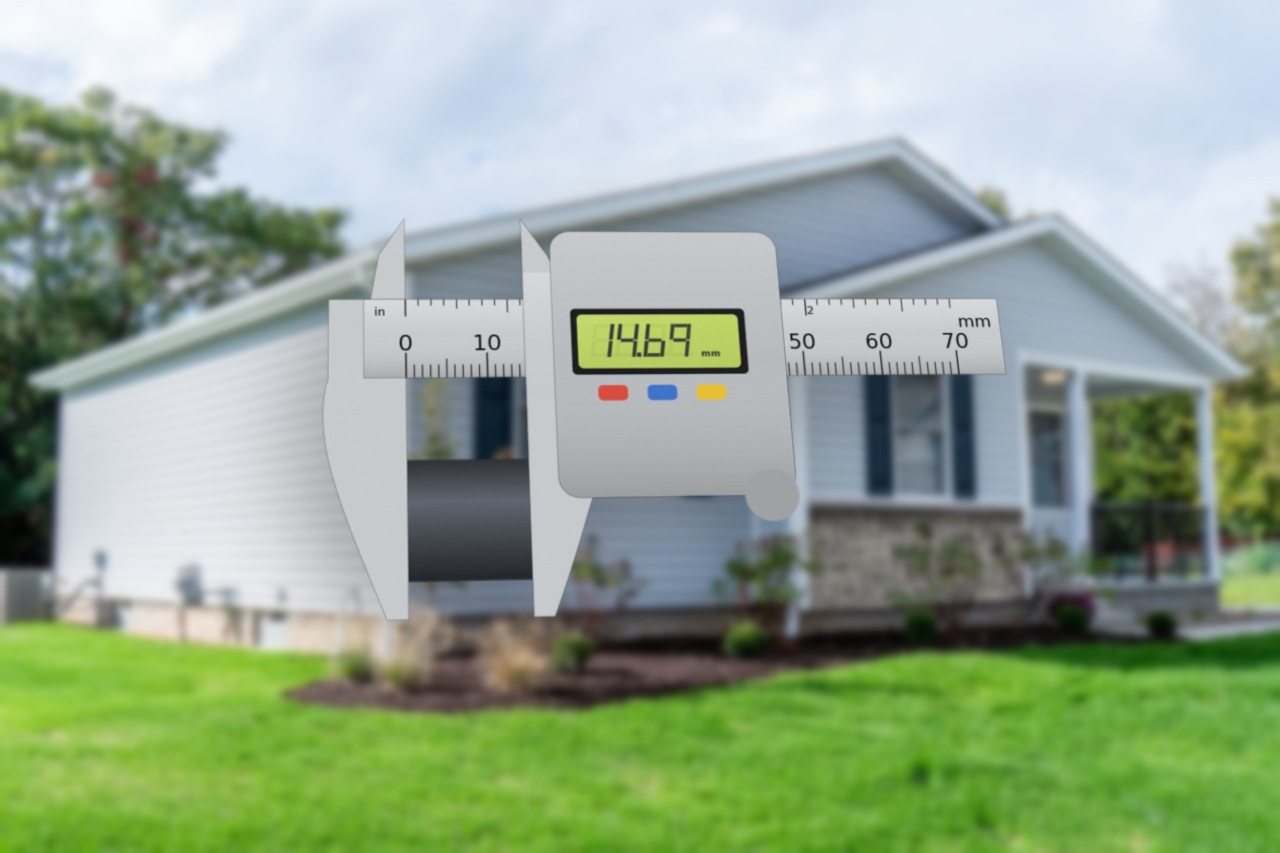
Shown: 14.69 mm
